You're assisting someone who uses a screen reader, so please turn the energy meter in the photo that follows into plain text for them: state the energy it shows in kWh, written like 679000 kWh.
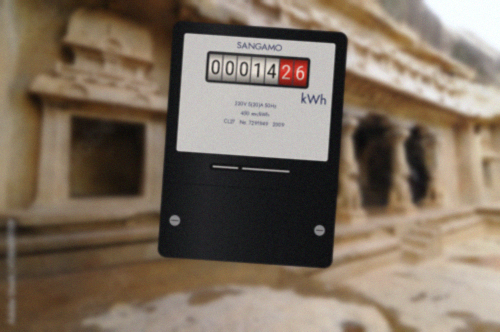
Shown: 14.26 kWh
